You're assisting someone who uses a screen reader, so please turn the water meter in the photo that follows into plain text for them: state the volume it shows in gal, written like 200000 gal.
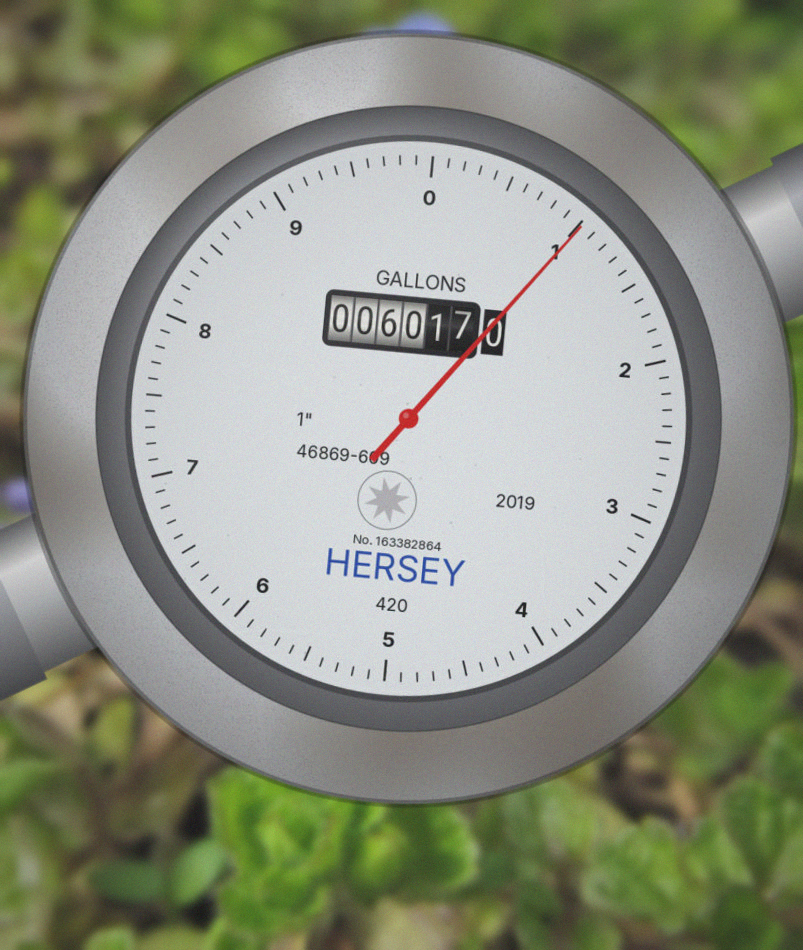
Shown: 60171.0 gal
